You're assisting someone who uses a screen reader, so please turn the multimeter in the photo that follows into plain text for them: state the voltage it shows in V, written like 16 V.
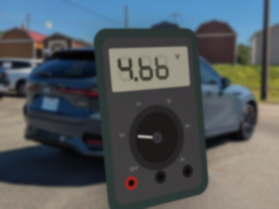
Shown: 4.66 V
